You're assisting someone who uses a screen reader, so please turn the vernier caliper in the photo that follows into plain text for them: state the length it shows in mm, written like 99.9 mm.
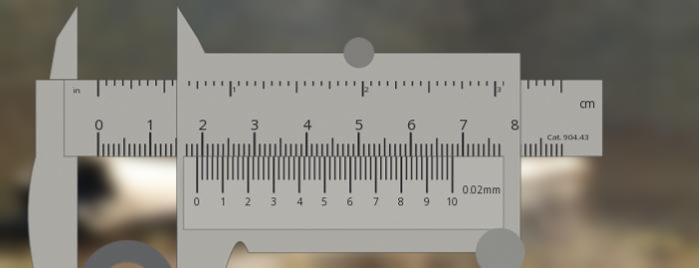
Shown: 19.0 mm
